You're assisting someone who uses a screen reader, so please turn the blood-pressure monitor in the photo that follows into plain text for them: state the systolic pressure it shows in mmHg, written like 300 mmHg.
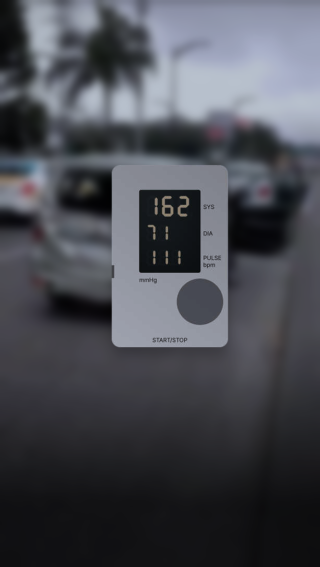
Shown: 162 mmHg
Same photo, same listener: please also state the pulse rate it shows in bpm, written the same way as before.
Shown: 111 bpm
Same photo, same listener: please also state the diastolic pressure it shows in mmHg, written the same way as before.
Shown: 71 mmHg
